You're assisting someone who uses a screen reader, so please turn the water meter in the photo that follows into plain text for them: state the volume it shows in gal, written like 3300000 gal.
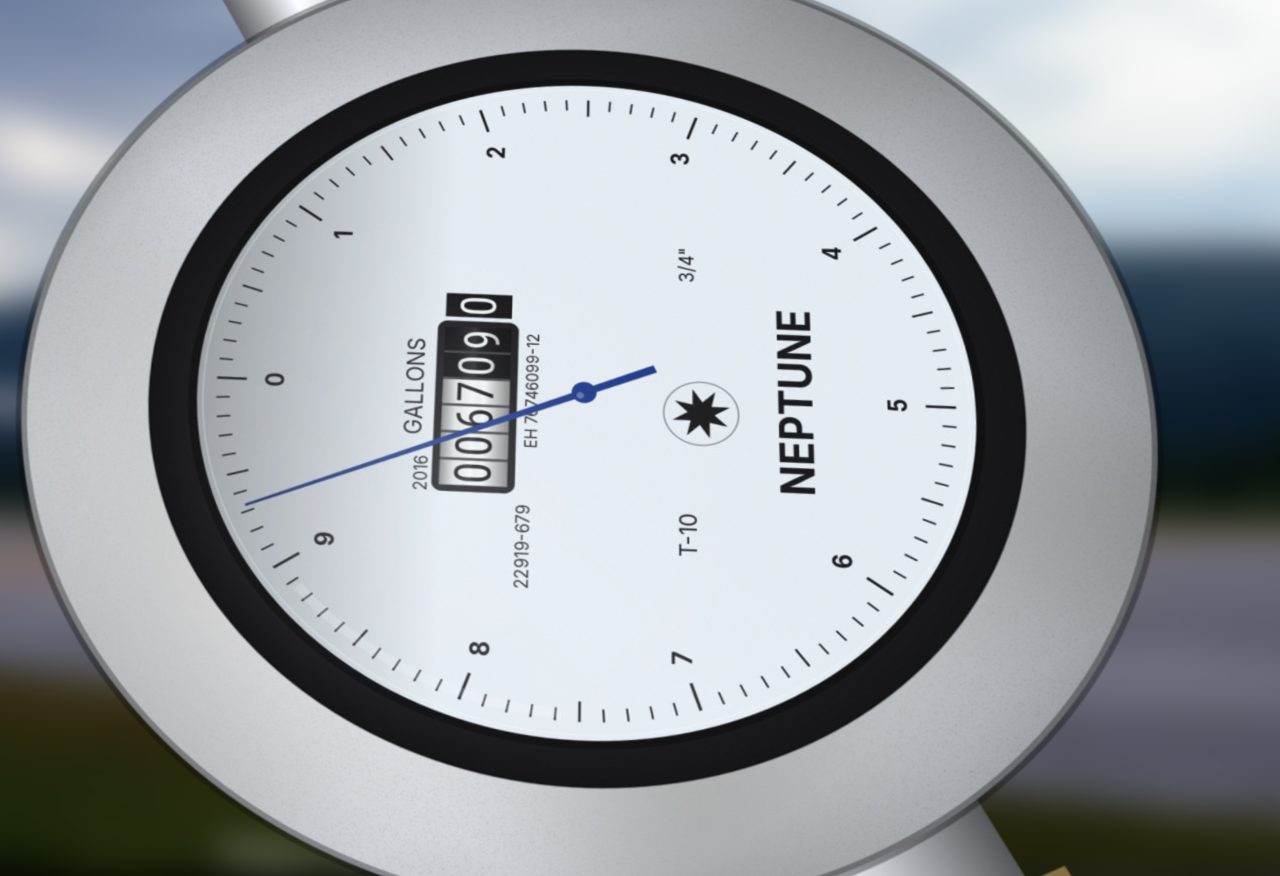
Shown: 67089.3 gal
